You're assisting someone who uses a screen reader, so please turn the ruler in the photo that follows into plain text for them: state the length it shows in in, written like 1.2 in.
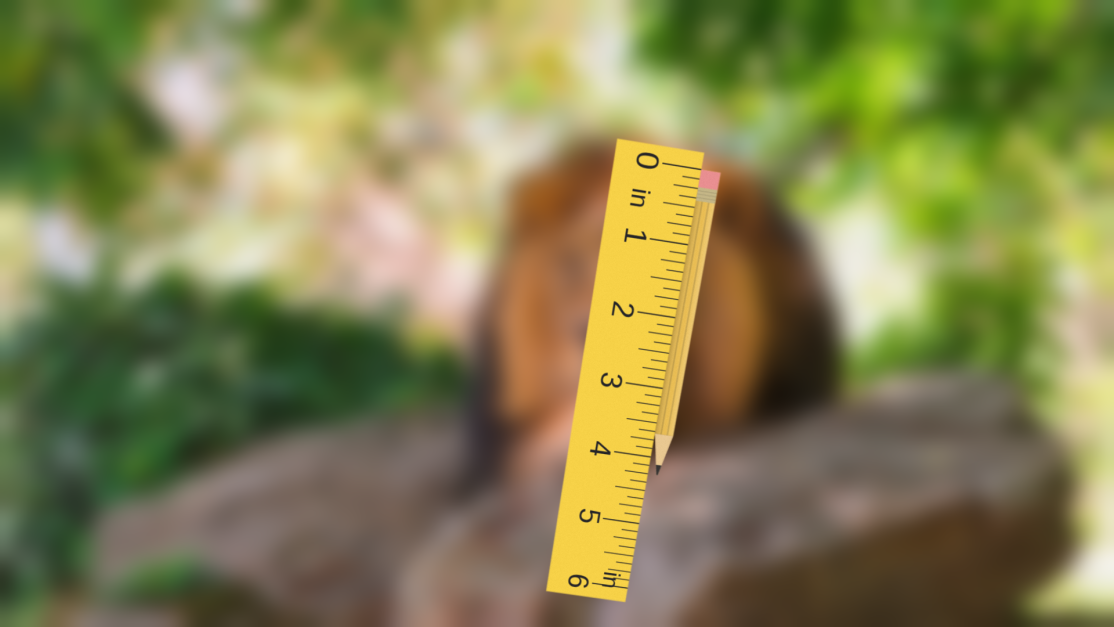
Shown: 4.25 in
